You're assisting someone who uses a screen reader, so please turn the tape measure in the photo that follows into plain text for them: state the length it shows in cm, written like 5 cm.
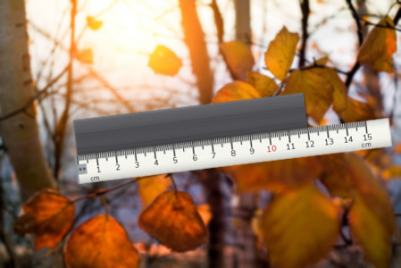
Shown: 12 cm
